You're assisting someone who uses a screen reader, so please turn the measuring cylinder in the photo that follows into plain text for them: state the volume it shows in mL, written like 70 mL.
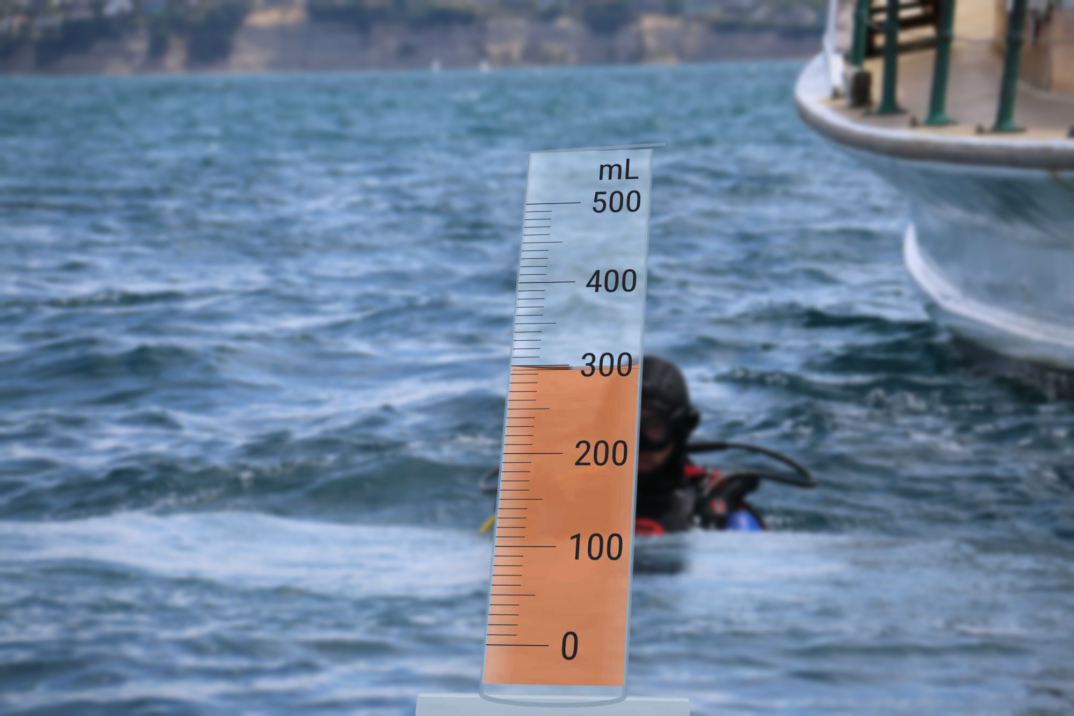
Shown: 295 mL
